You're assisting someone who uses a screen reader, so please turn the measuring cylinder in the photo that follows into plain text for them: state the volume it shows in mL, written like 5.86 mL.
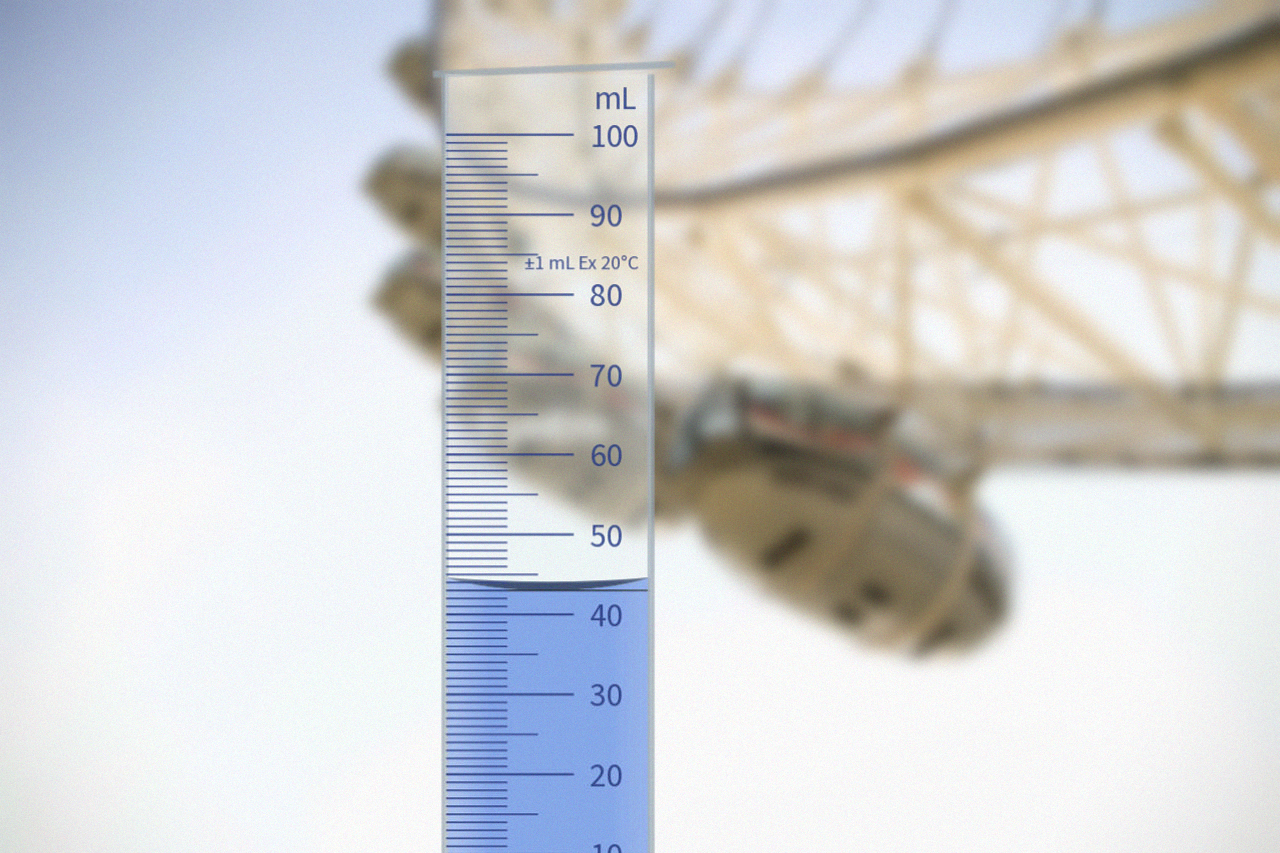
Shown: 43 mL
